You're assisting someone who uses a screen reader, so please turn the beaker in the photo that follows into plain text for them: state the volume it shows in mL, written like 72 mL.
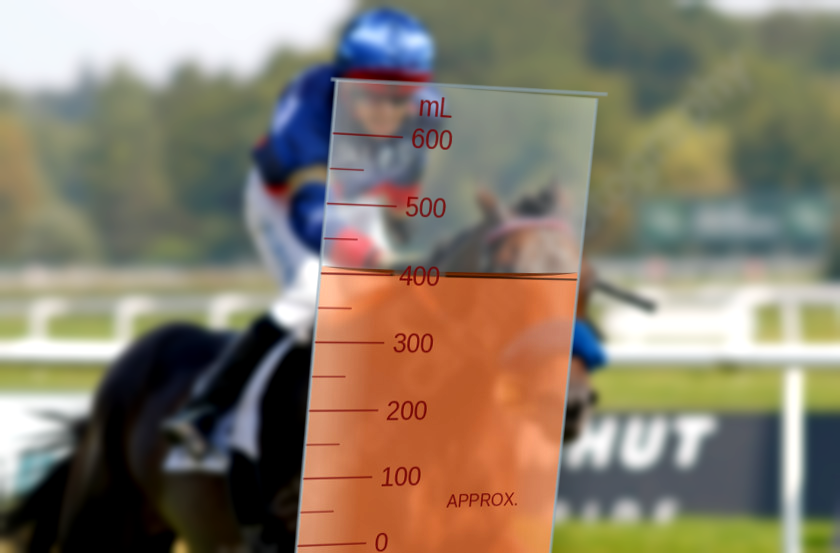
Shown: 400 mL
